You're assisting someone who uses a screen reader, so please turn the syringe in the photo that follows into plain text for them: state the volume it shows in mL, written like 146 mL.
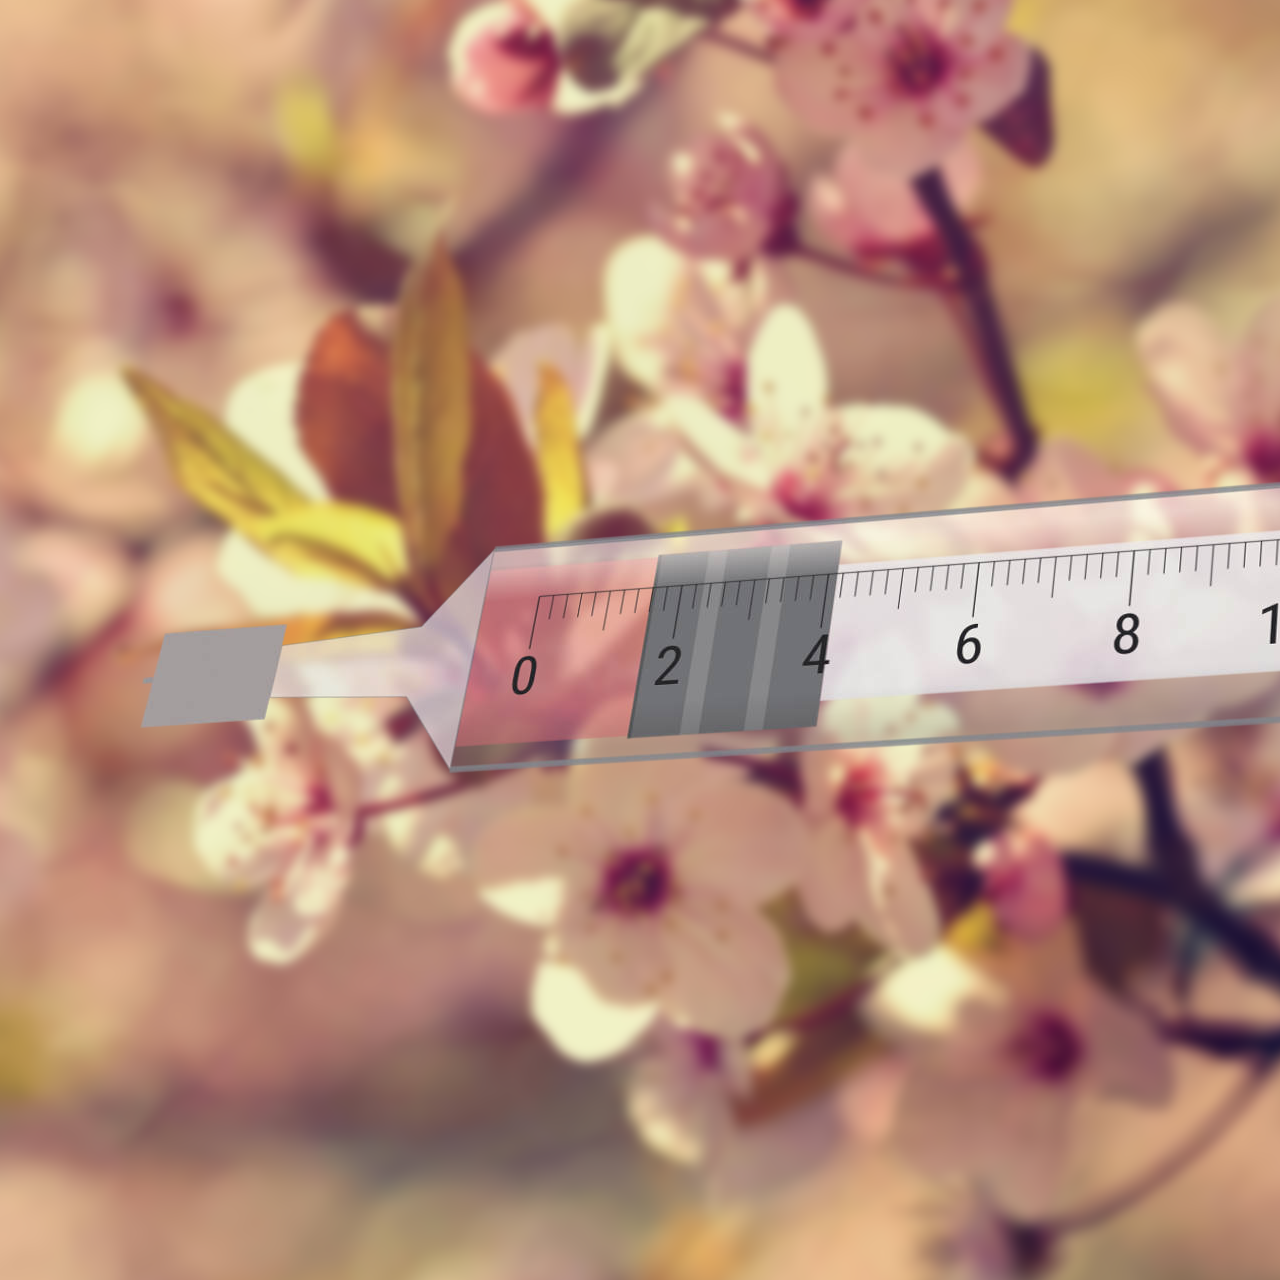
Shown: 1.6 mL
